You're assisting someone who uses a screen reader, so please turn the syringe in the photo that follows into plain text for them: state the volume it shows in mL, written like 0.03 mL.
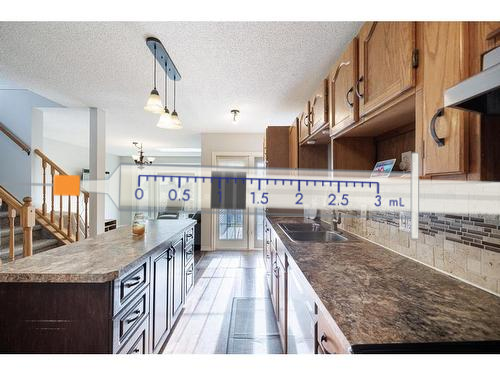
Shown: 0.9 mL
